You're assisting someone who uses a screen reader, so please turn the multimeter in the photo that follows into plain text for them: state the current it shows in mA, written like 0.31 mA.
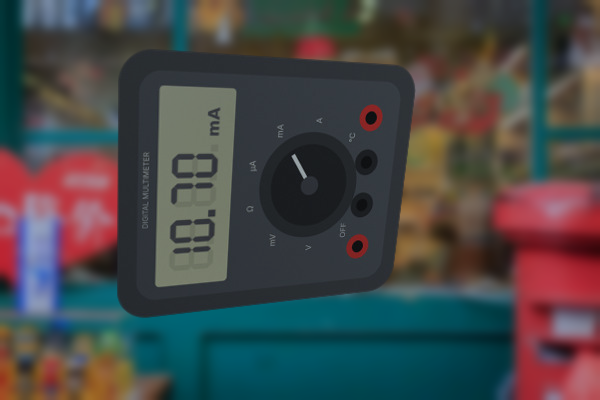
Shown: 10.70 mA
